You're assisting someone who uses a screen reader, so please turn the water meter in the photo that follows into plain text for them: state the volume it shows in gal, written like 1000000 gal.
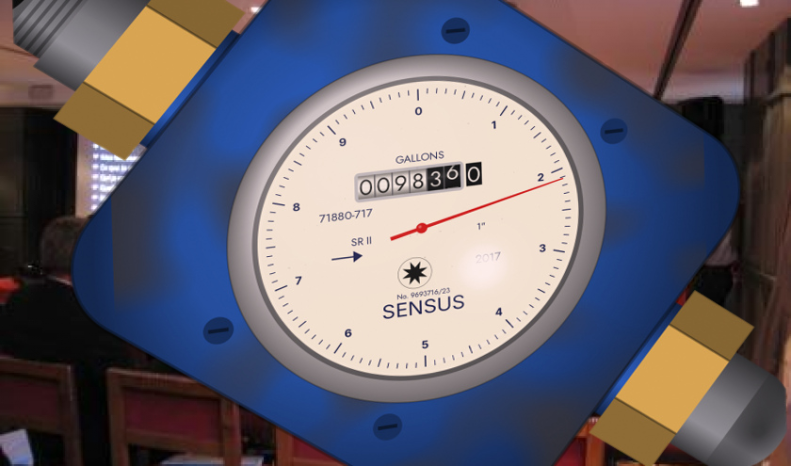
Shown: 98362.1 gal
